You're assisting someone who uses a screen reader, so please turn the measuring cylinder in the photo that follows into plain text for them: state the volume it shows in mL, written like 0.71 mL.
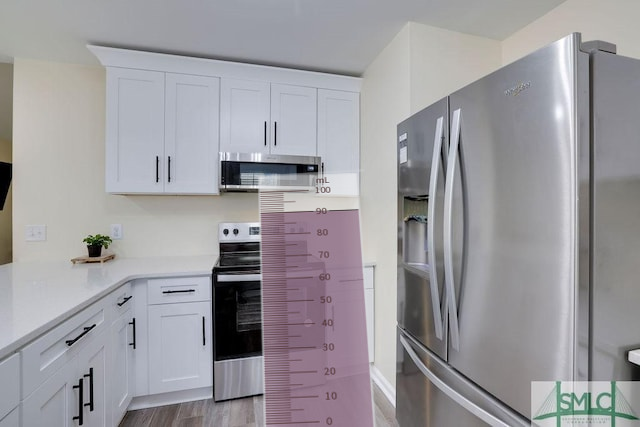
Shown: 90 mL
